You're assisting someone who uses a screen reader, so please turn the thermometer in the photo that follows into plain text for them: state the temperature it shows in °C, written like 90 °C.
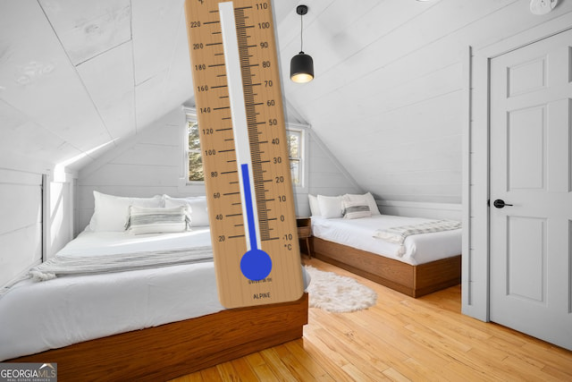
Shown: 30 °C
